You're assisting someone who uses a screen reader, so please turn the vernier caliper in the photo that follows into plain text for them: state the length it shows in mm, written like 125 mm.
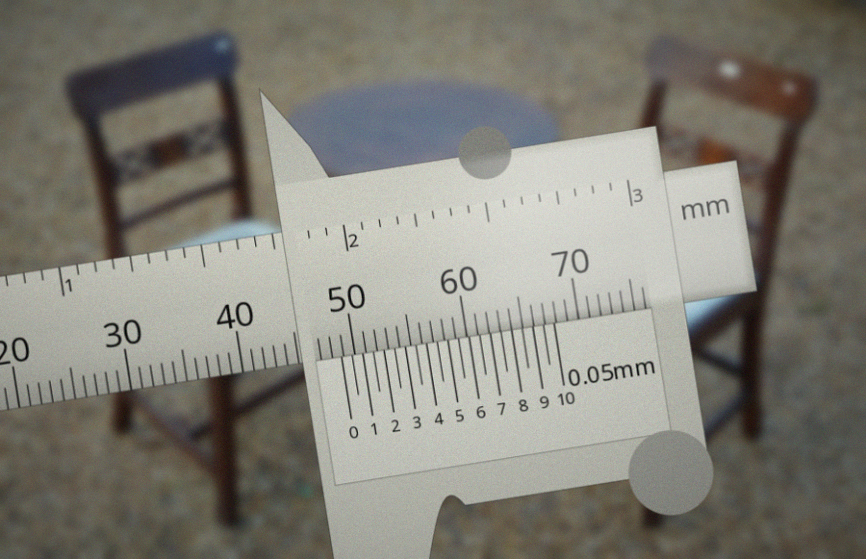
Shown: 48.8 mm
